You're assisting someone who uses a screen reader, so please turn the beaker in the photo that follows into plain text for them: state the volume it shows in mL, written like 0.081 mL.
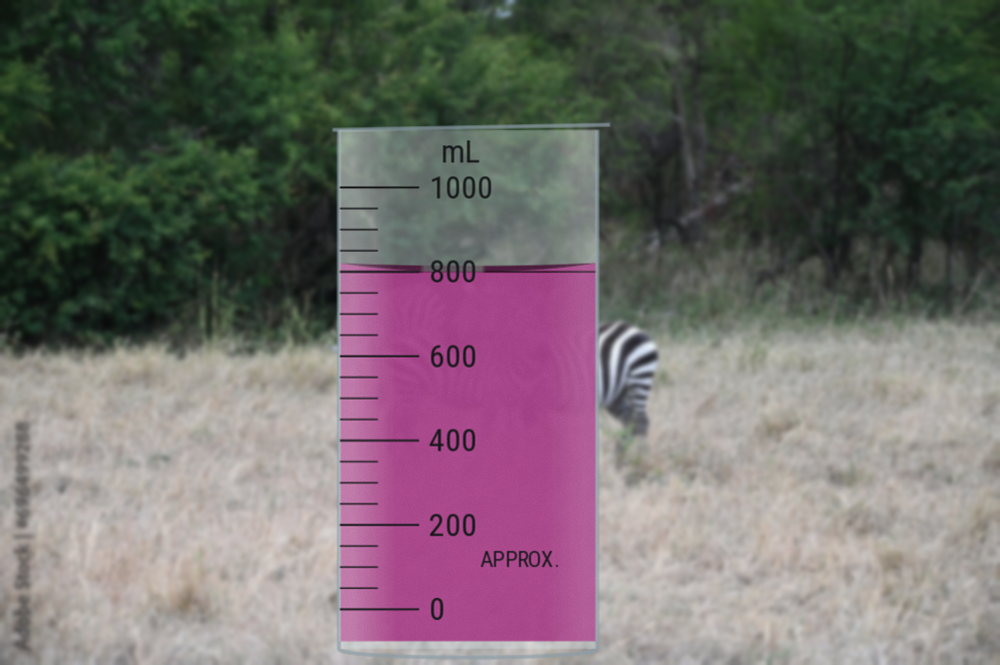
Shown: 800 mL
